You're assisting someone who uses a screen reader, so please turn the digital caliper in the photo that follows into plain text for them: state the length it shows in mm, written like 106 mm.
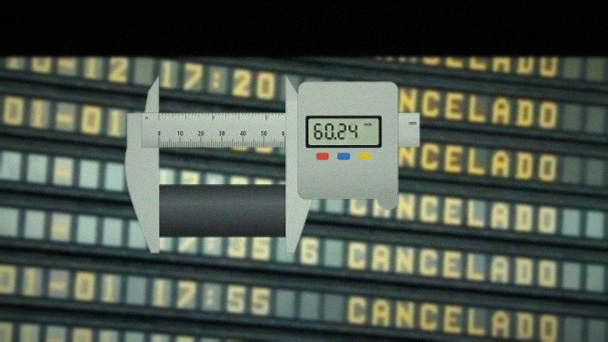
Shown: 60.24 mm
